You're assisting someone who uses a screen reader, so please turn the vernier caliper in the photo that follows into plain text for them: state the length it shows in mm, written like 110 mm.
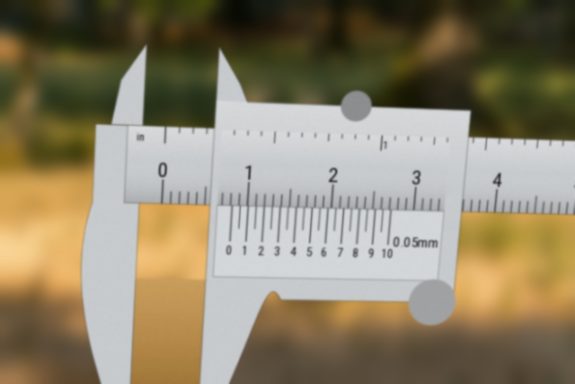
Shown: 8.2 mm
